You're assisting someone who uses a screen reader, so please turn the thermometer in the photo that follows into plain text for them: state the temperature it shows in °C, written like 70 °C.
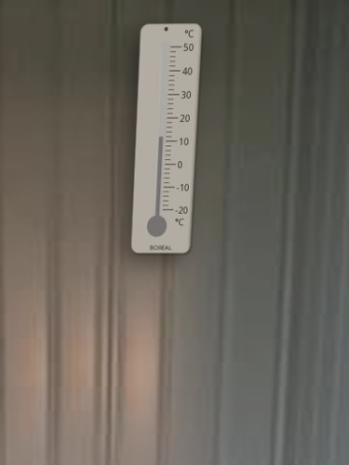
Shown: 12 °C
